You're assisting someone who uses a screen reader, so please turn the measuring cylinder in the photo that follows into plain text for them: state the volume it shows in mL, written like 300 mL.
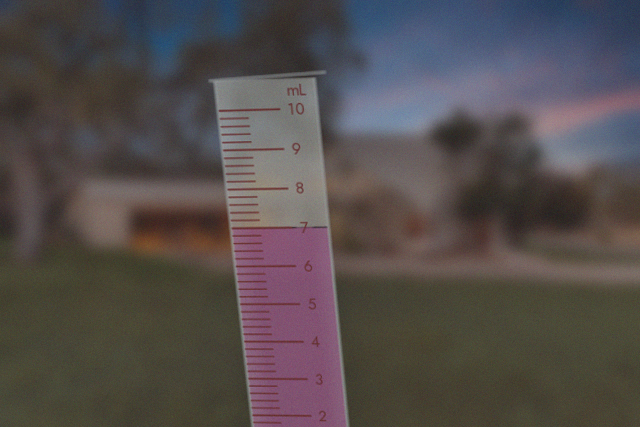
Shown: 7 mL
